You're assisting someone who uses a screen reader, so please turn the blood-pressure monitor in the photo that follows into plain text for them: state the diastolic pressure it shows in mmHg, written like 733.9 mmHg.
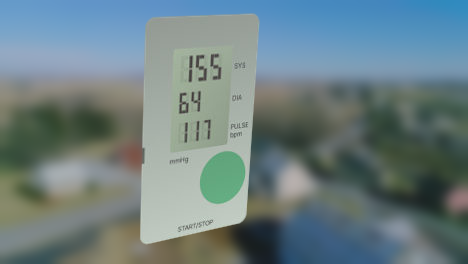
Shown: 64 mmHg
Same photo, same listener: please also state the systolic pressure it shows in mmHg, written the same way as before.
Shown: 155 mmHg
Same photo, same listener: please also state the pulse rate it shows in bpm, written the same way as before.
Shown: 117 bpm
